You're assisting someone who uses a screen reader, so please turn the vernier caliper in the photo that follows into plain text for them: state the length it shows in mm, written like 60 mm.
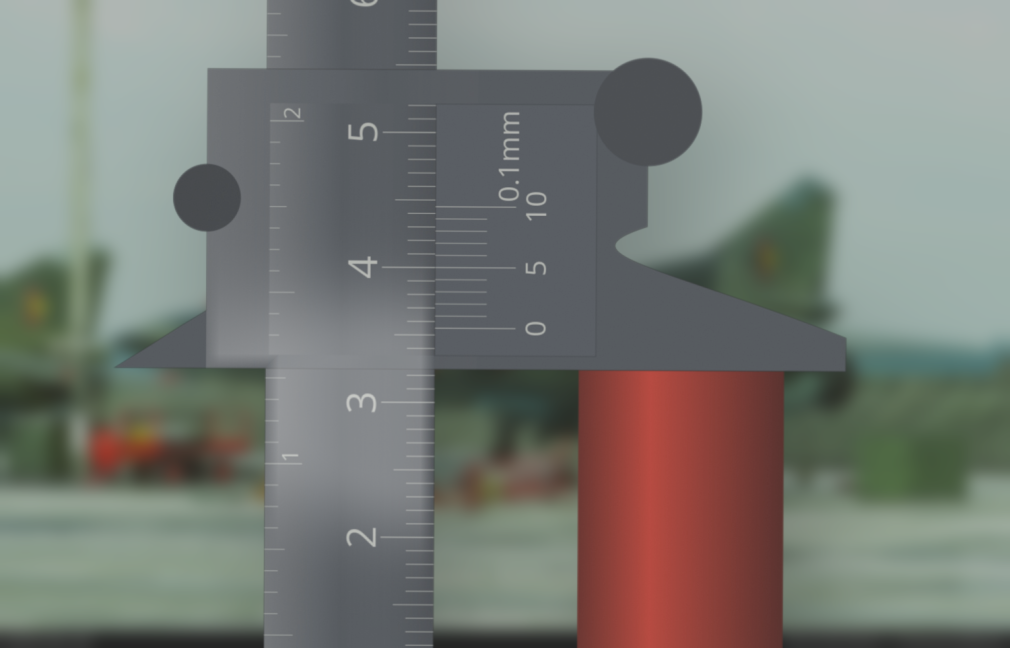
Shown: 35.5 mm
